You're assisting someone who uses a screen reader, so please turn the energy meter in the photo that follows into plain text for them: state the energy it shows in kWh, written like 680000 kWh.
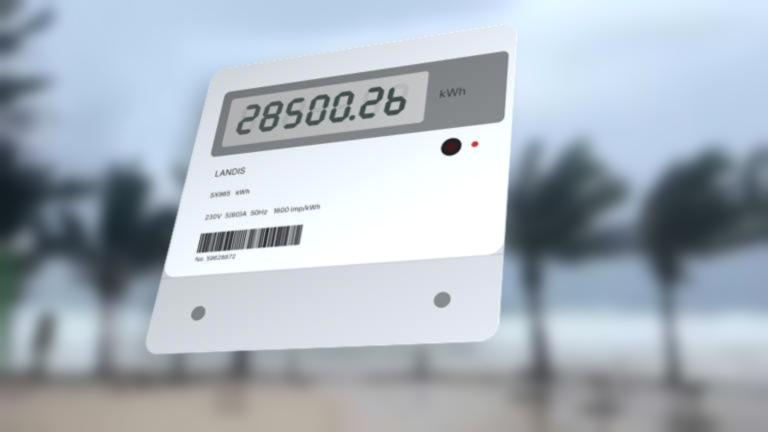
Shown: 28500.26 kWh
